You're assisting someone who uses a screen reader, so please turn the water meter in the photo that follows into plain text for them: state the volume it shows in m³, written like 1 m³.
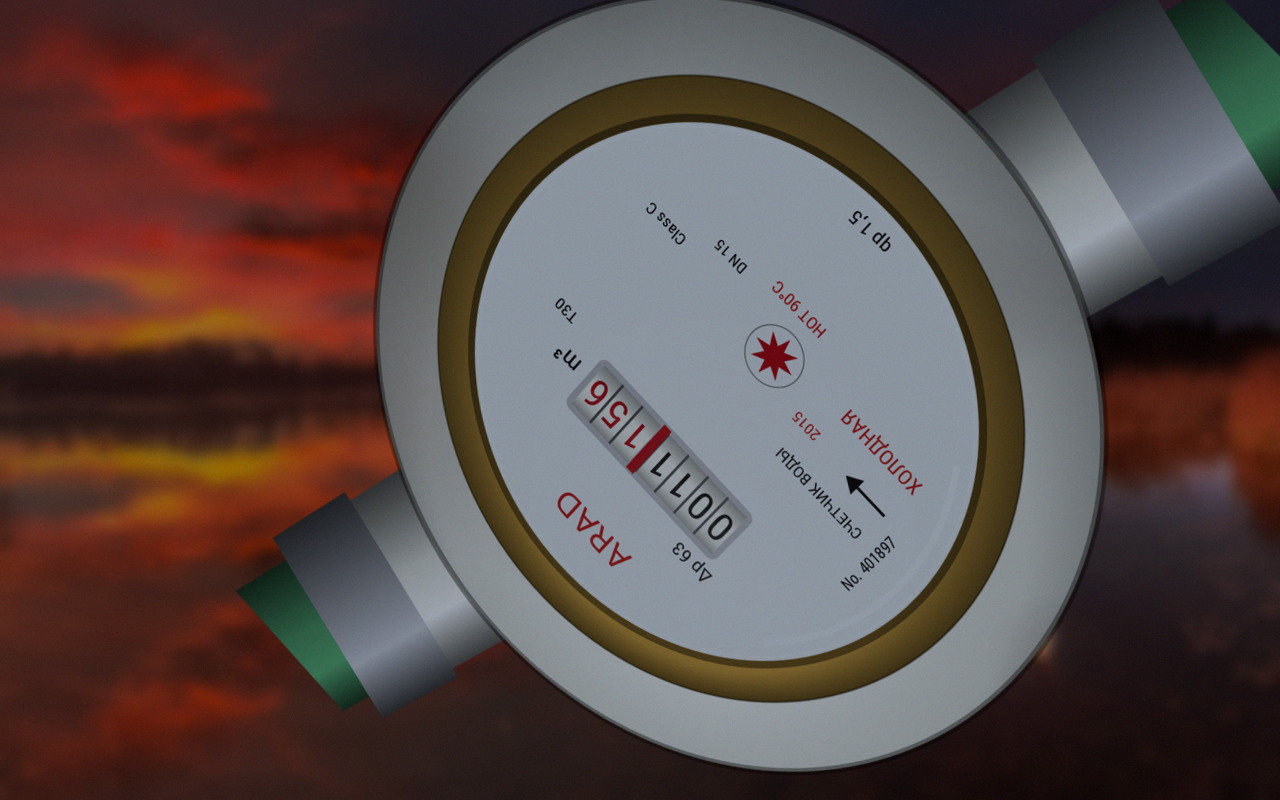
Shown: 11.156 m³
